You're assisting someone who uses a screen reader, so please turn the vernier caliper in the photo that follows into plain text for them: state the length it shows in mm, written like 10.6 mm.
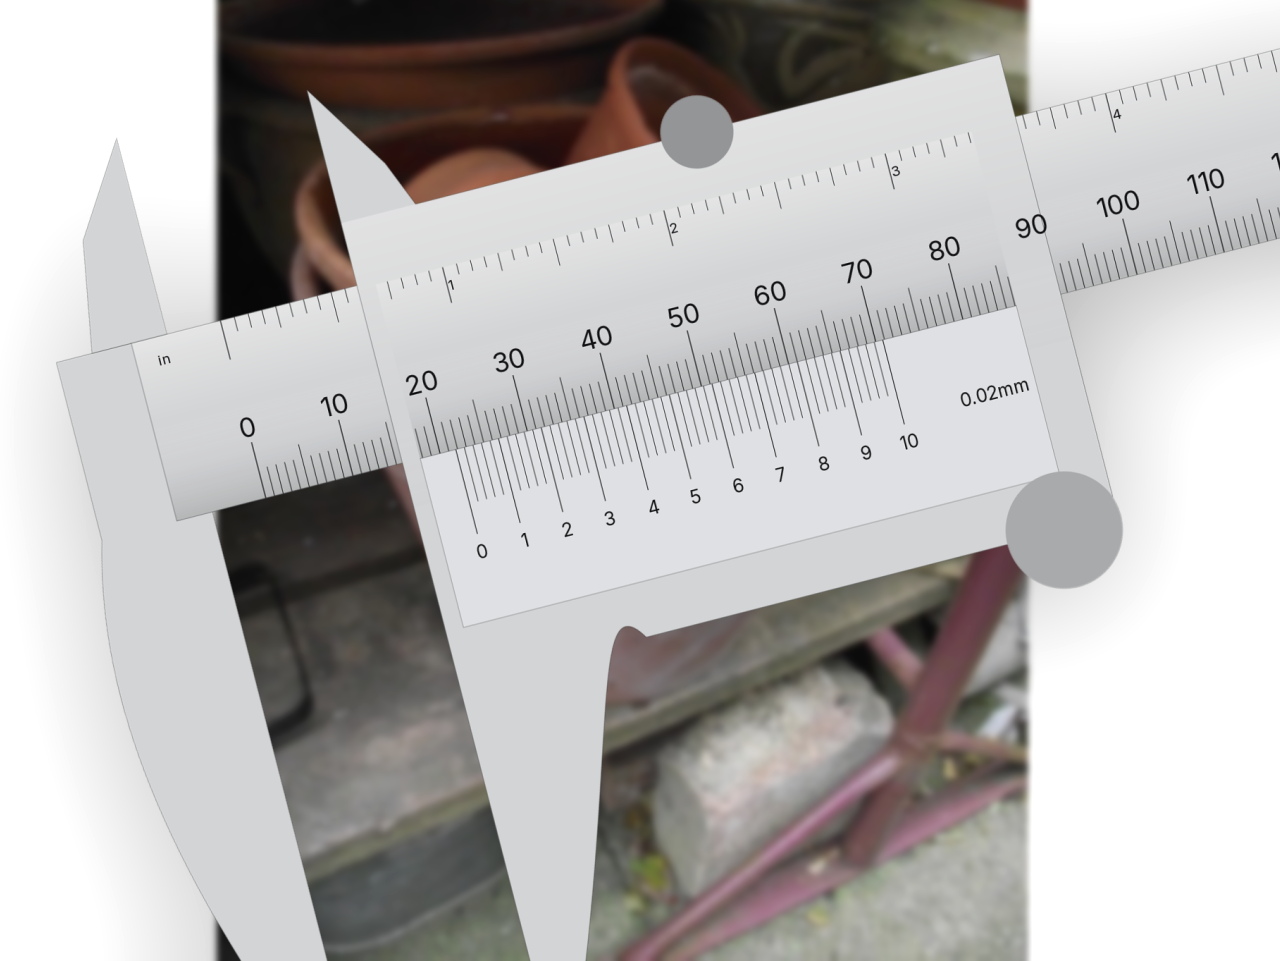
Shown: 21.8 mm
